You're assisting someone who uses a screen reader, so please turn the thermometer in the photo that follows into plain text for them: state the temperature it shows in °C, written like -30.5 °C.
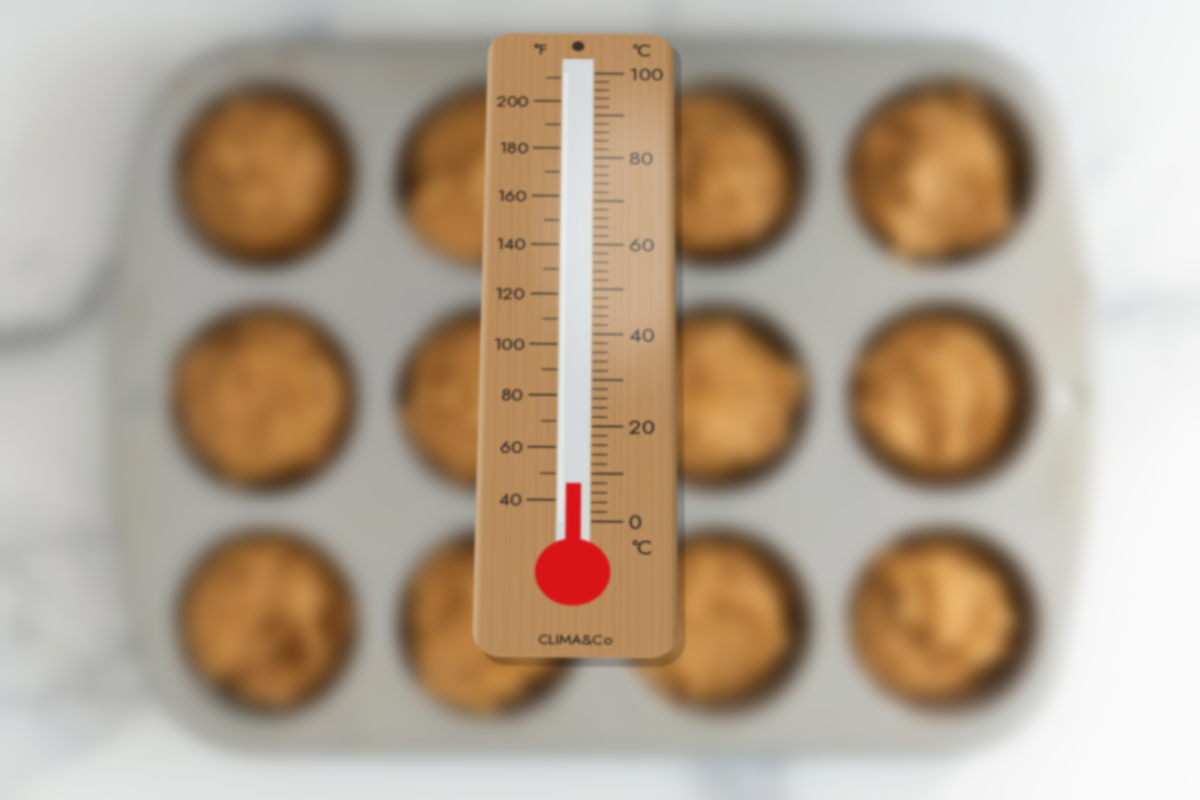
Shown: 8 °C
